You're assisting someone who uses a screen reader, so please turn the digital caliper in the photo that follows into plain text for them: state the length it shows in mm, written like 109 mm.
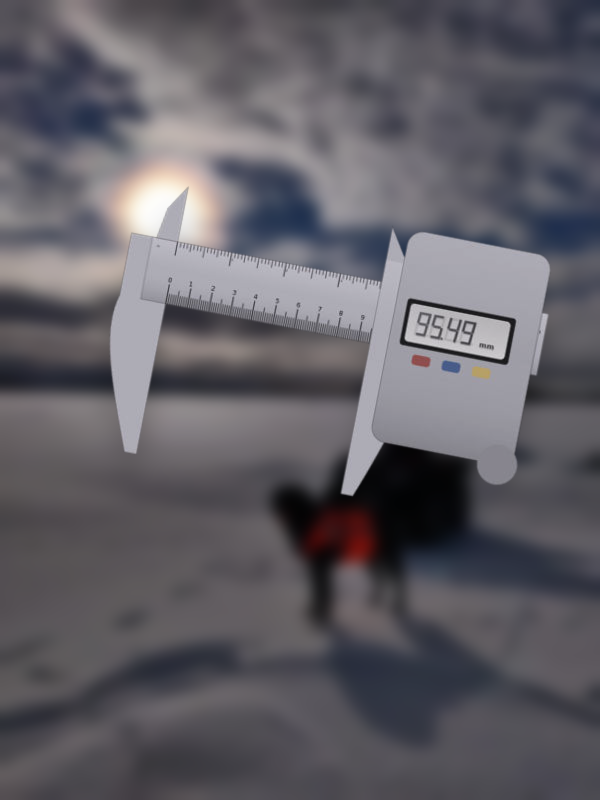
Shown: 95.49 mm
